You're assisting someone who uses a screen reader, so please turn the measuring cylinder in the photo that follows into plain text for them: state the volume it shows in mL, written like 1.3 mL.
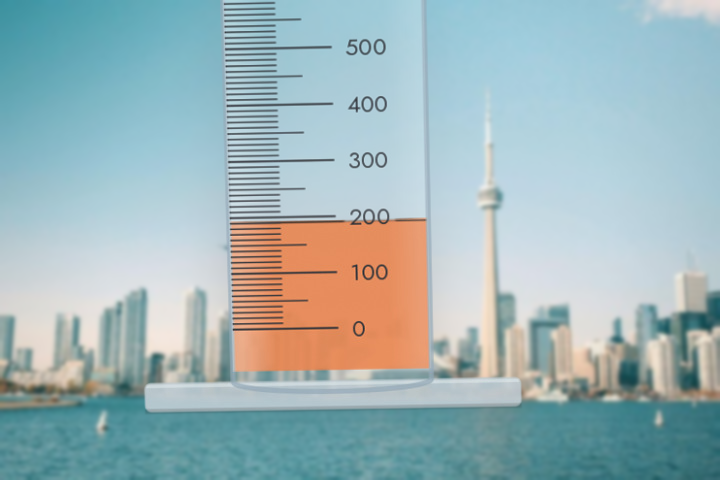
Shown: 190 mL
